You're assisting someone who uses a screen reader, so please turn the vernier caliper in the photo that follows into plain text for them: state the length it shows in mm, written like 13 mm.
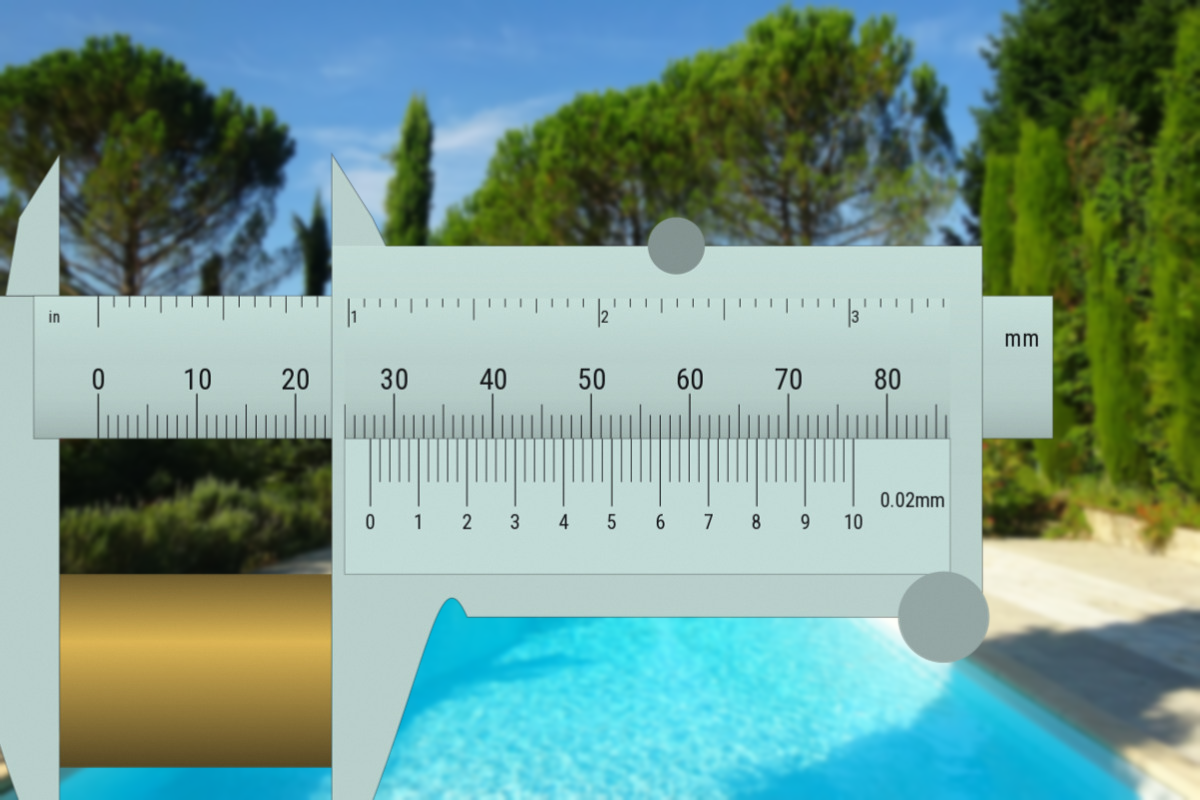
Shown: 27.6 mm
